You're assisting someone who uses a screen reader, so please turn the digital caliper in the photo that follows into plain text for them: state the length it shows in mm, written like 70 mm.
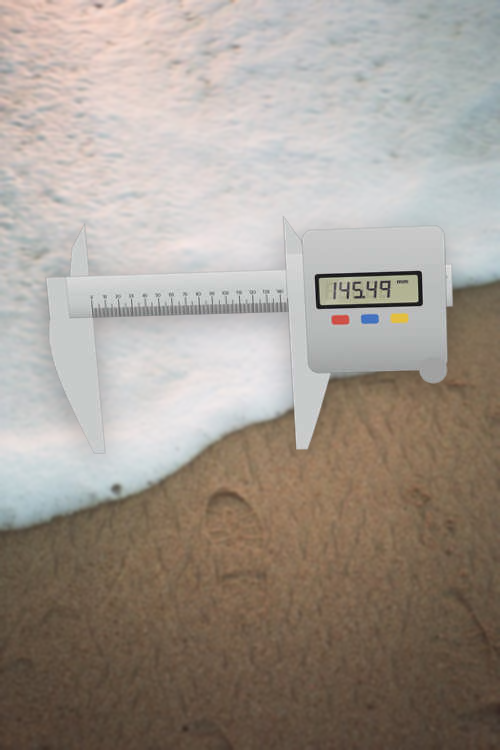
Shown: 145.49 mm
